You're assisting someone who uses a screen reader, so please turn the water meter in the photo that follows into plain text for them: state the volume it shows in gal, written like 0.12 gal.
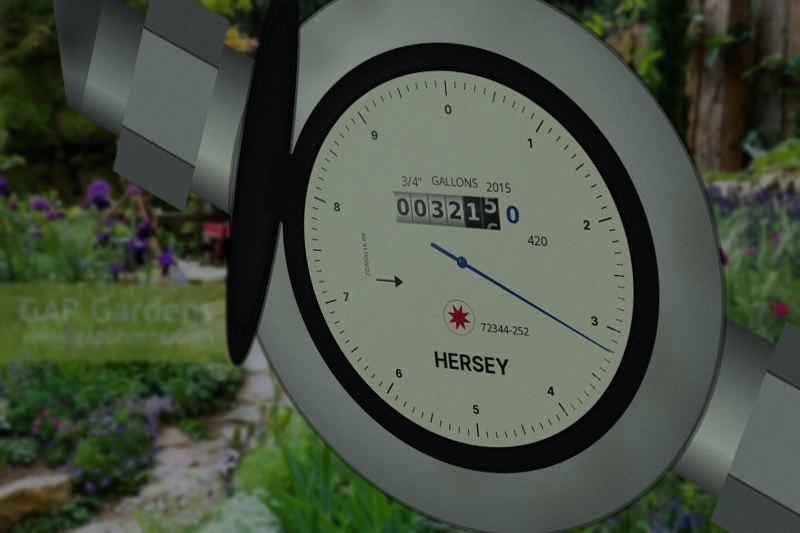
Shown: 32153.2 gal
